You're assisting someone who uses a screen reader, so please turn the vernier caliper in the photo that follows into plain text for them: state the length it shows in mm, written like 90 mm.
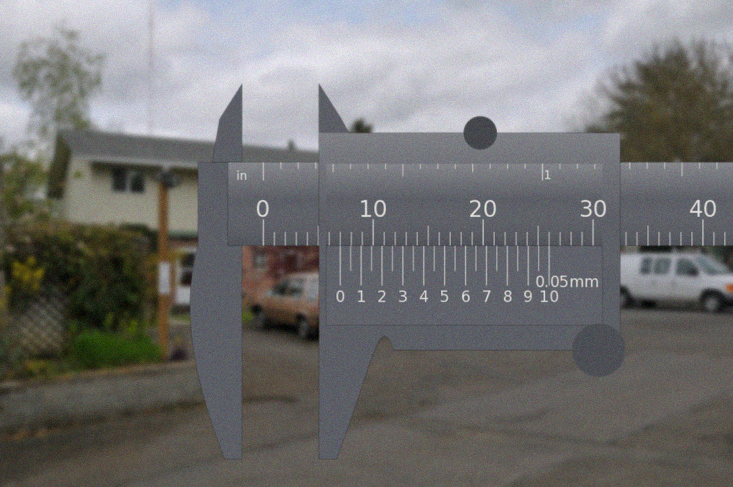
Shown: 7.0 mm
